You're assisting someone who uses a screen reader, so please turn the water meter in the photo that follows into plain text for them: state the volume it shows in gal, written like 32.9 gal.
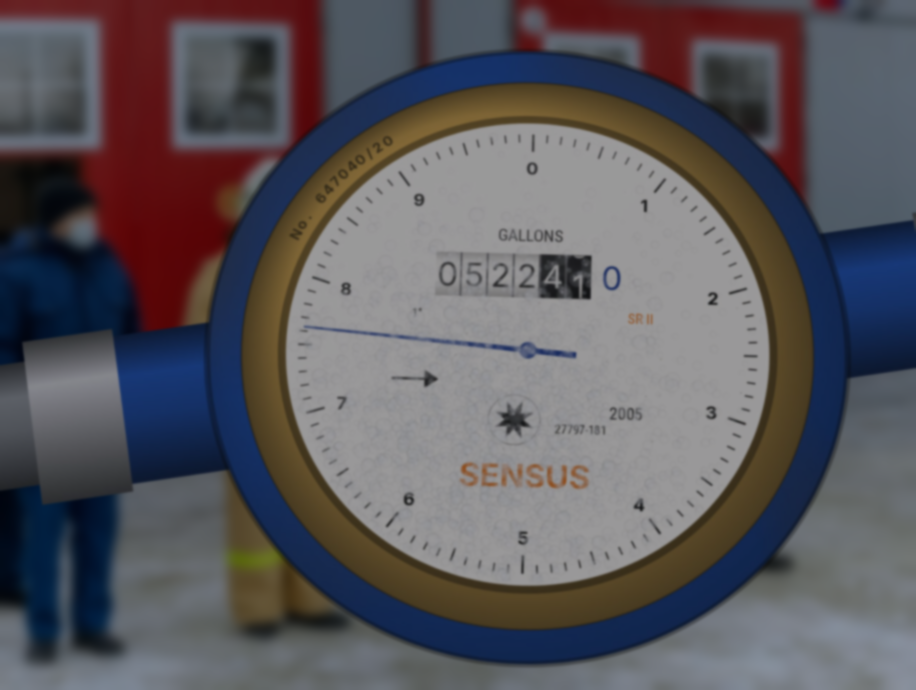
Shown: 522407.6 gal
